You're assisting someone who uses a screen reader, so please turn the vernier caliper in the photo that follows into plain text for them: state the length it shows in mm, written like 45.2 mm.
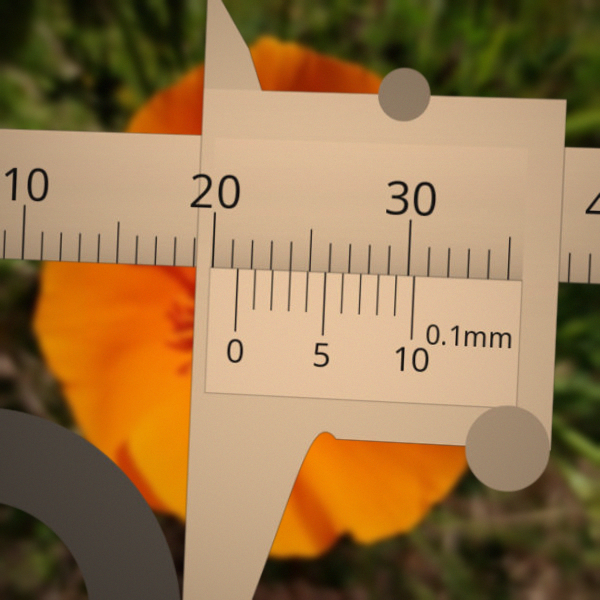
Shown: 21.3 mm
